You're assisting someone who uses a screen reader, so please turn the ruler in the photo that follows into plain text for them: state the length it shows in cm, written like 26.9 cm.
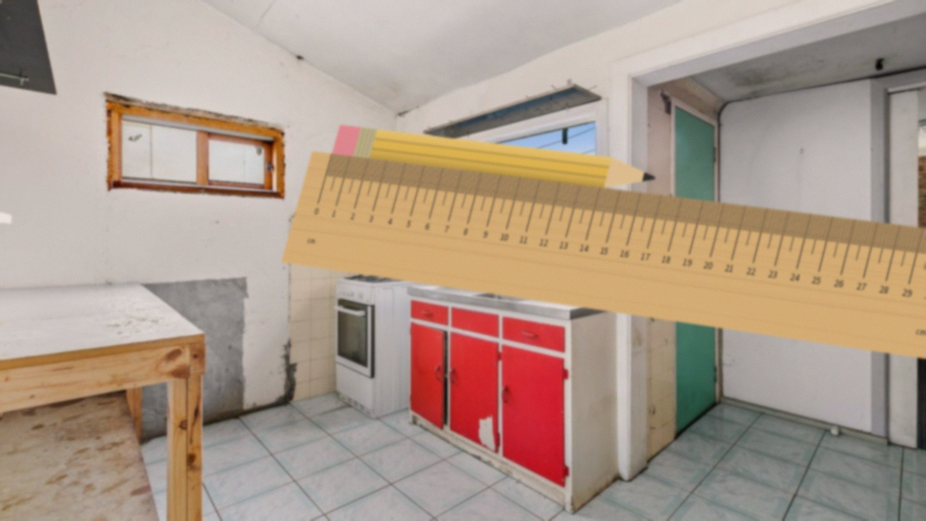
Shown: 16.5 cm
